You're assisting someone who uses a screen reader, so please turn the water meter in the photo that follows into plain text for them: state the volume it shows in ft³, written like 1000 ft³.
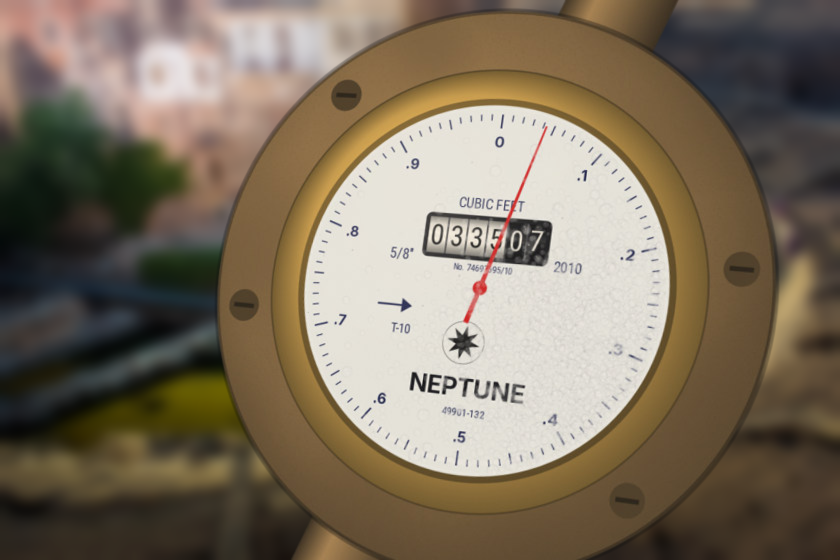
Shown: 33507.04 ft³
